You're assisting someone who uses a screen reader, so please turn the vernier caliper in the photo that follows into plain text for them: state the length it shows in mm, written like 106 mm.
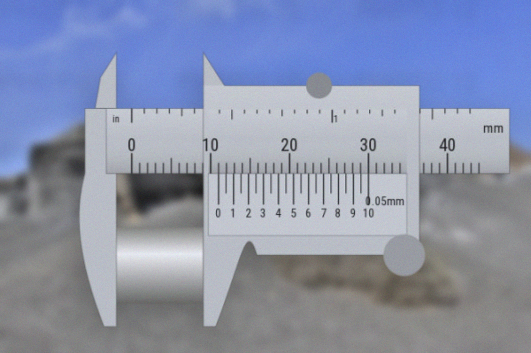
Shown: 11.0 mm
